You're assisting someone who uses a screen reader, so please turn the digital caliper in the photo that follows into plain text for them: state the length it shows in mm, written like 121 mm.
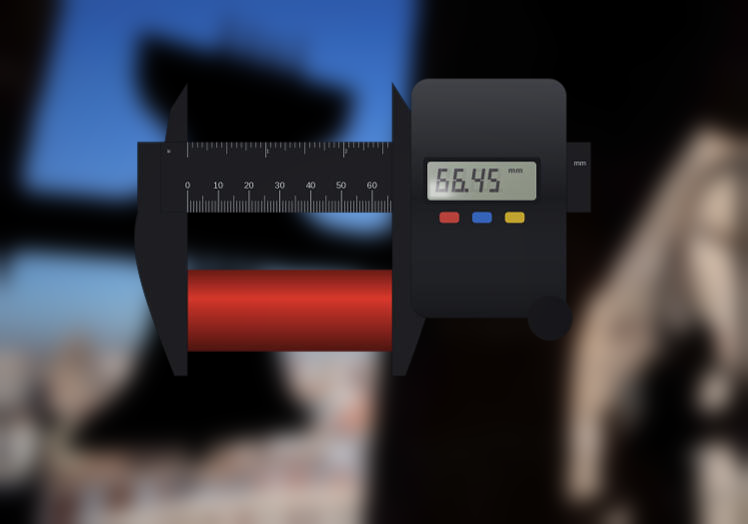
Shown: 66.45 mm
